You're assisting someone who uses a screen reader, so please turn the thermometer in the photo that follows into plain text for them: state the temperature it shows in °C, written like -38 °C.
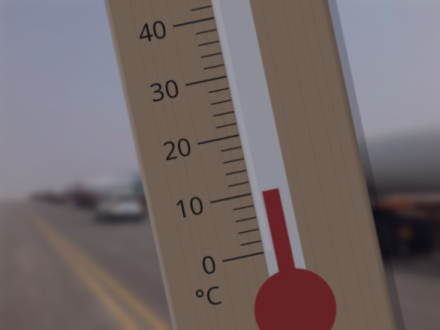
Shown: 10 °C
